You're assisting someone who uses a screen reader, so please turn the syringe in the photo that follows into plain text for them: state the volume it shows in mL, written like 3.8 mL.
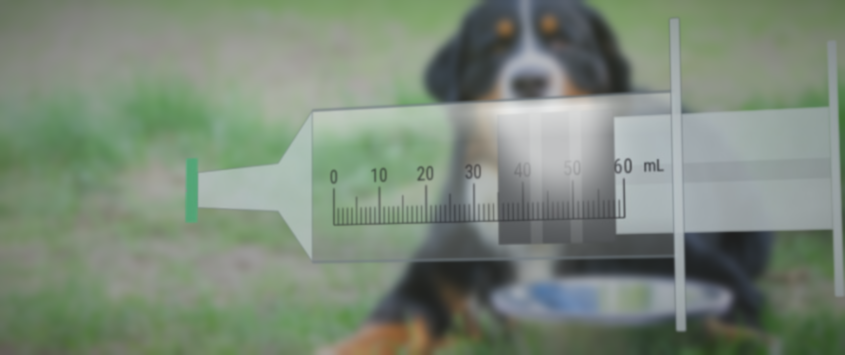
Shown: 35 mL
